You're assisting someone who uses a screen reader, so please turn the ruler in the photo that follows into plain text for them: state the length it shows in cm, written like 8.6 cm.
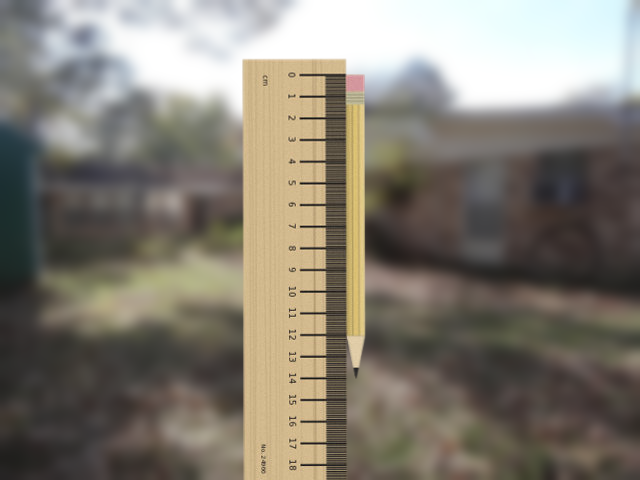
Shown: 14 cm
